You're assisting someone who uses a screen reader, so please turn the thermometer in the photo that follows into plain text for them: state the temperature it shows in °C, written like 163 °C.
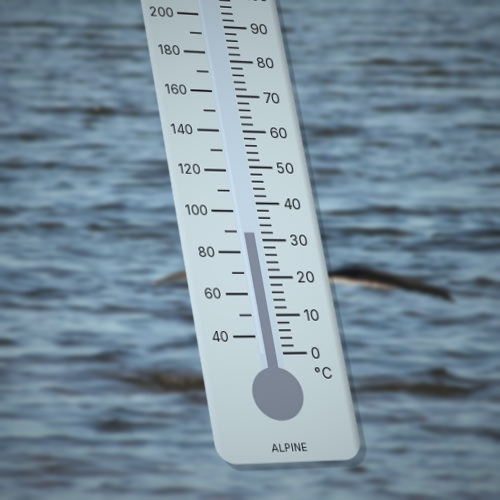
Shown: 32 °C
